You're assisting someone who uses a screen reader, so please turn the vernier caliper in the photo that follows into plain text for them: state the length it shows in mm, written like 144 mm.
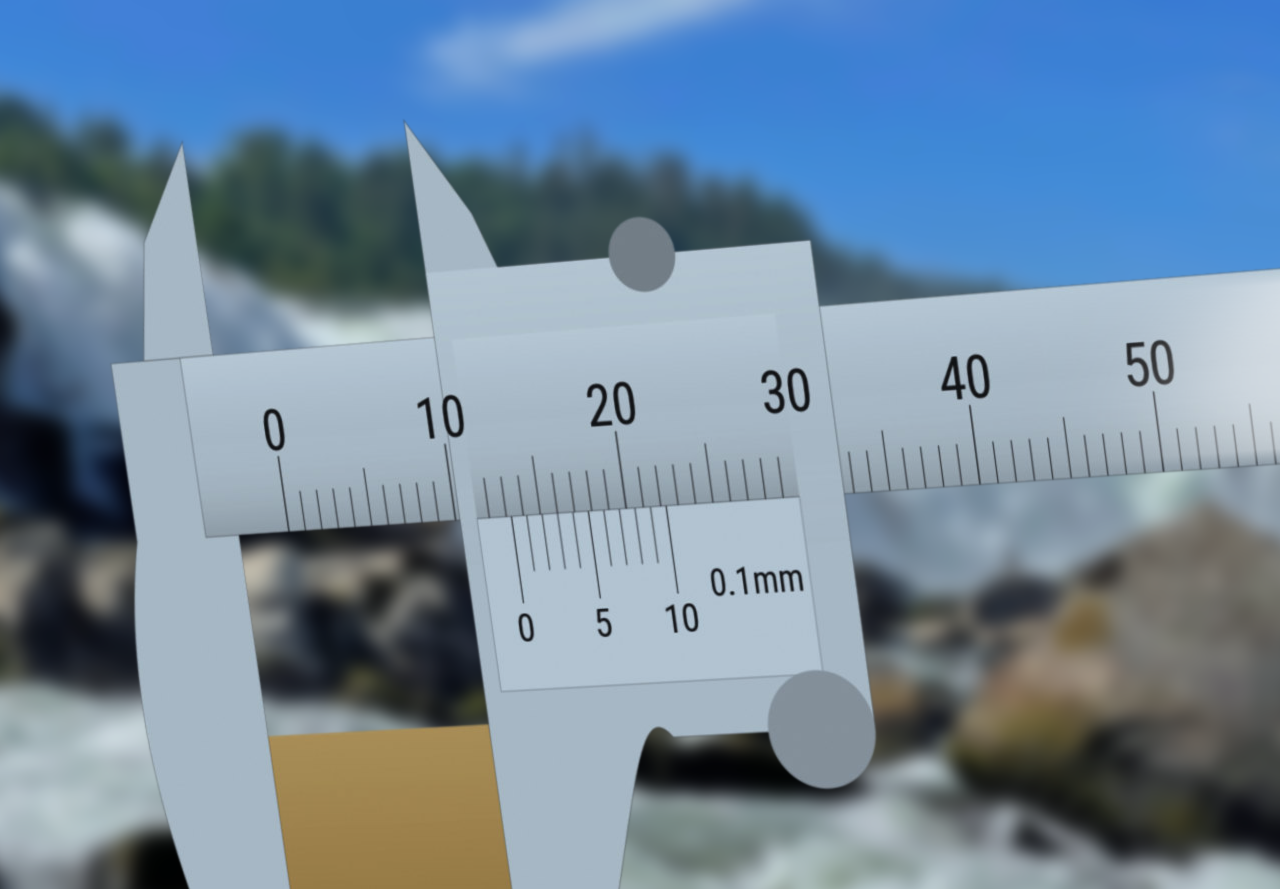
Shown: 13.3 mm
